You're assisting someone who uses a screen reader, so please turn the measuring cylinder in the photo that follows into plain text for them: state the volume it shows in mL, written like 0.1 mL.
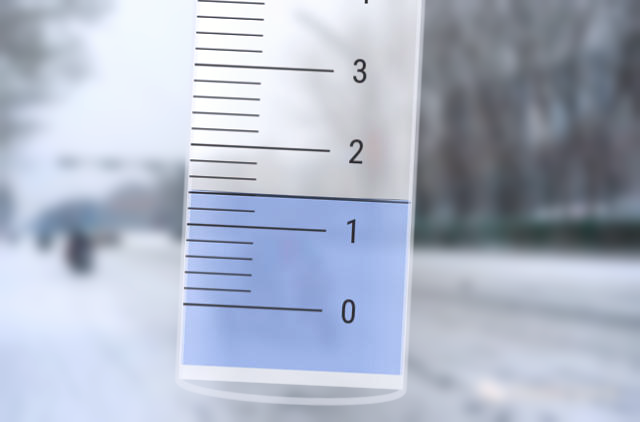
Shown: 1.4 mL
